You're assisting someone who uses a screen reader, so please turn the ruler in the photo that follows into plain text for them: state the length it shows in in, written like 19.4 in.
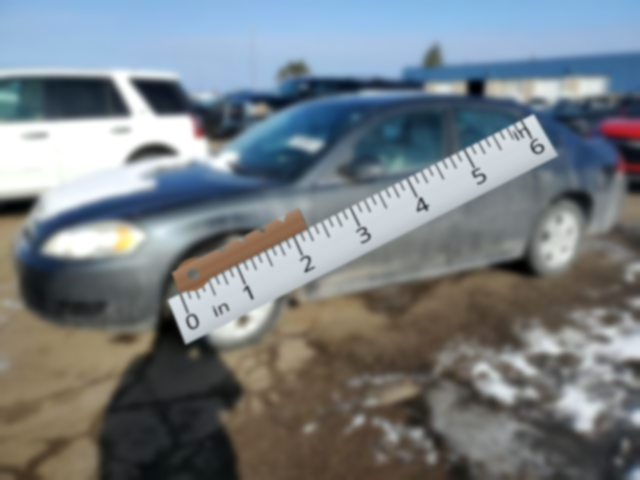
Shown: 2.25 in
